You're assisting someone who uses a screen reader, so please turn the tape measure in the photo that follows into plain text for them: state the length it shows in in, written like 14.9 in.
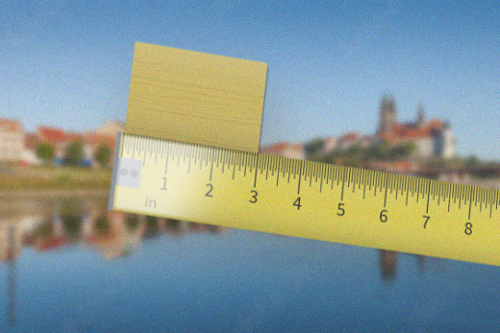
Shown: 3 in
